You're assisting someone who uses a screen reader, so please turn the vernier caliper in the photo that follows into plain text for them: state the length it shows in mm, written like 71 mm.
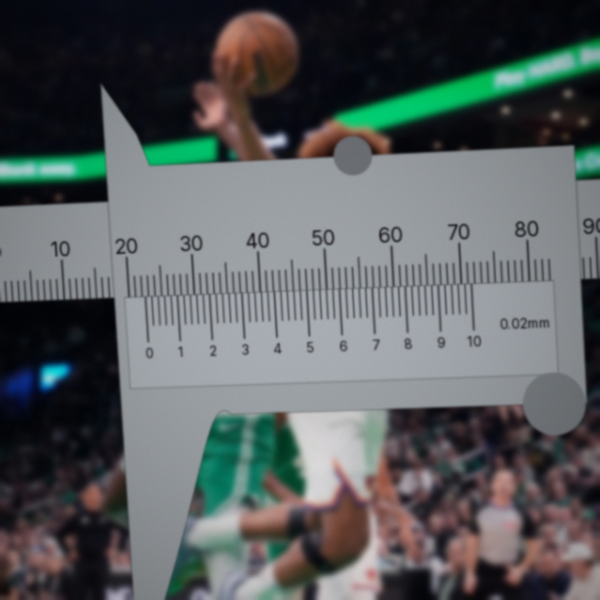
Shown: 22.5 mm
